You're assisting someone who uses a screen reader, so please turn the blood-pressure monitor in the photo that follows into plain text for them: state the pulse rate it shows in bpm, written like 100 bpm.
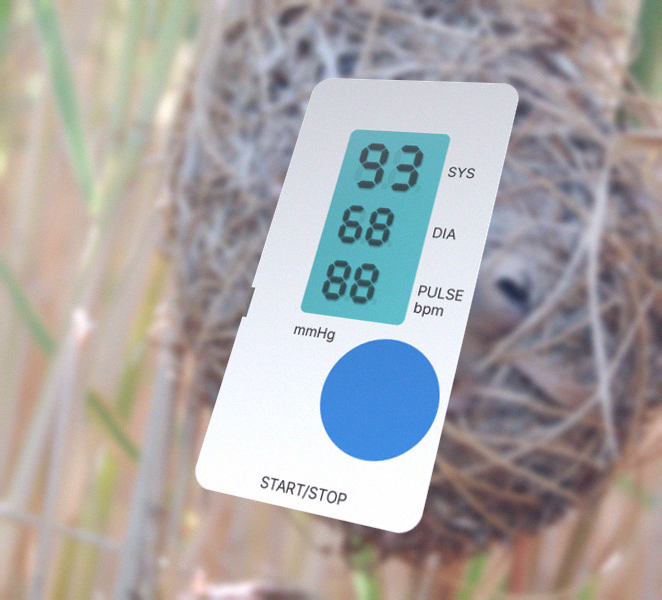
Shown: 88 bpm
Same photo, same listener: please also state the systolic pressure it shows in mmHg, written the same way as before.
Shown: 93 mmHg
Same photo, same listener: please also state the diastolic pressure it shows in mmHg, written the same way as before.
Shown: 68 mmHg
